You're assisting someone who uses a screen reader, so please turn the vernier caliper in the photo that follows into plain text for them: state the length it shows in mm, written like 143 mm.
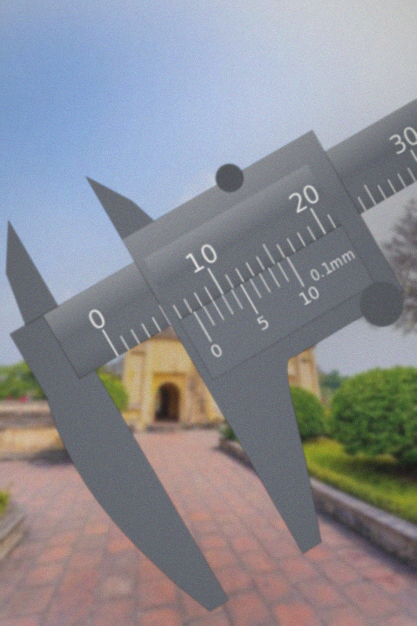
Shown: 7.2 mm
